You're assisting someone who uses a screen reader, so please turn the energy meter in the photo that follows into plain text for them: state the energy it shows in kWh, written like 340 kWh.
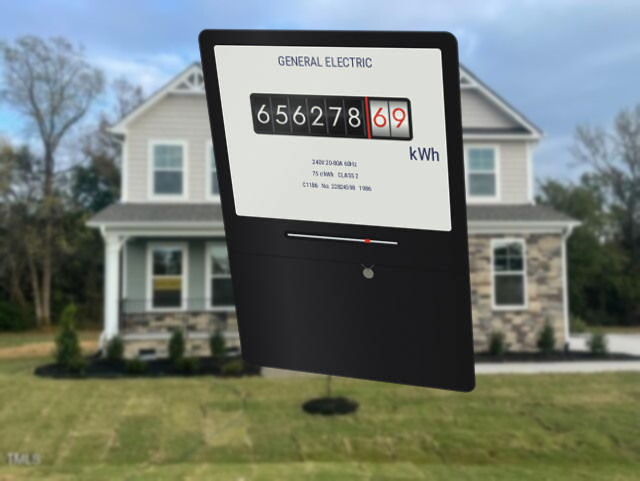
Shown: 656278.69 kWh
